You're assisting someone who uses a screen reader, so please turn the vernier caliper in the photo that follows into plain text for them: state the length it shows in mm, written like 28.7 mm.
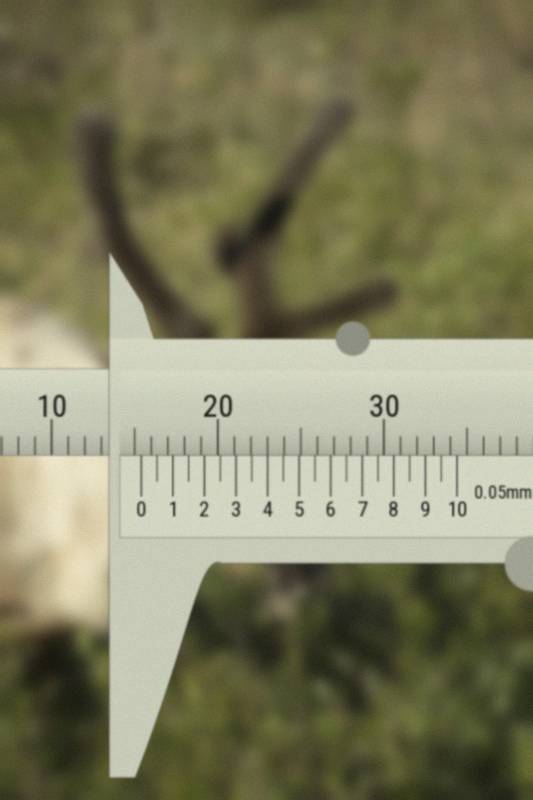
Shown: 15.4 mm
